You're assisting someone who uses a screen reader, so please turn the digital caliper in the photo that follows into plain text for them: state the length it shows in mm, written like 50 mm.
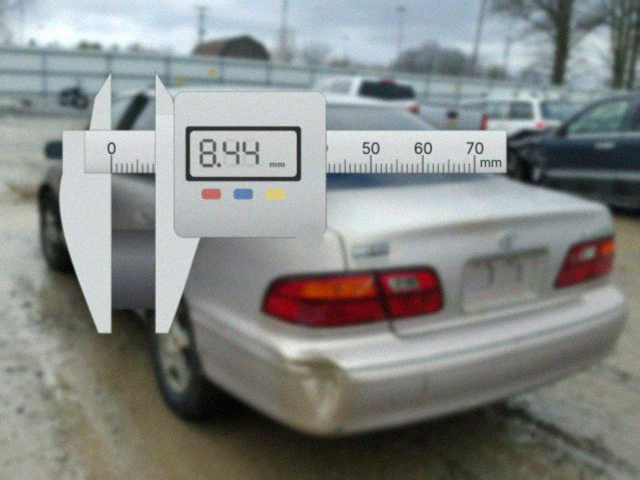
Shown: 8.44 mm
